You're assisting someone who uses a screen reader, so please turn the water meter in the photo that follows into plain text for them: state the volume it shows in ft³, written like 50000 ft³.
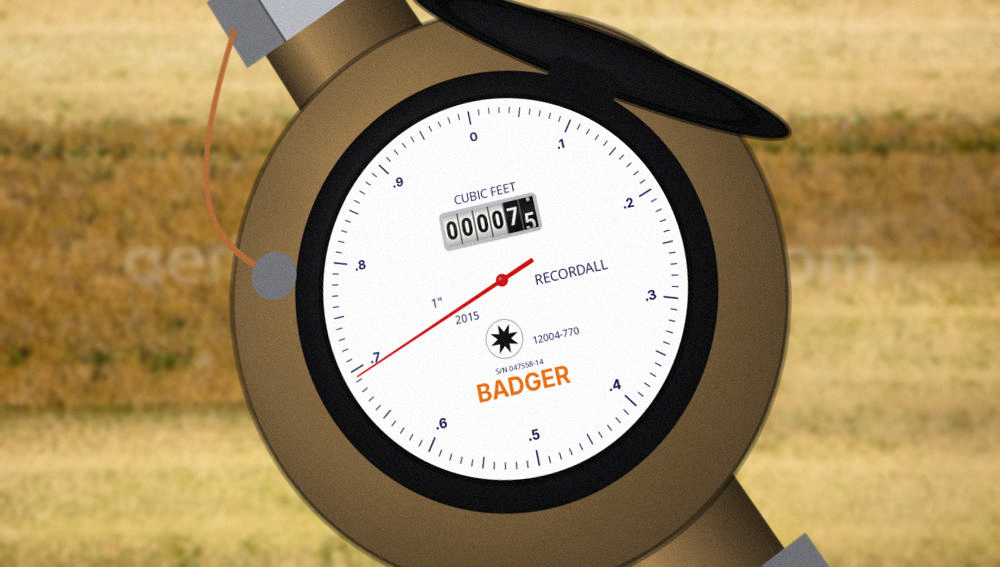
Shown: 74.69 ft³
